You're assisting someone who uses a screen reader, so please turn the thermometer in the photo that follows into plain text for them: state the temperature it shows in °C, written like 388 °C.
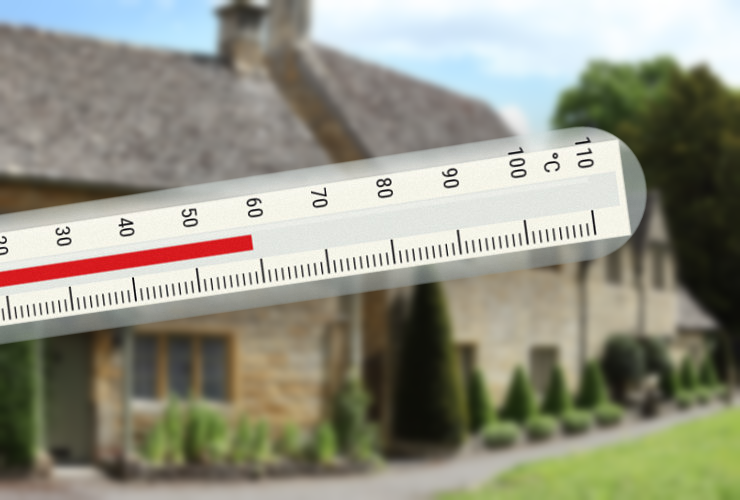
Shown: 59 °C
